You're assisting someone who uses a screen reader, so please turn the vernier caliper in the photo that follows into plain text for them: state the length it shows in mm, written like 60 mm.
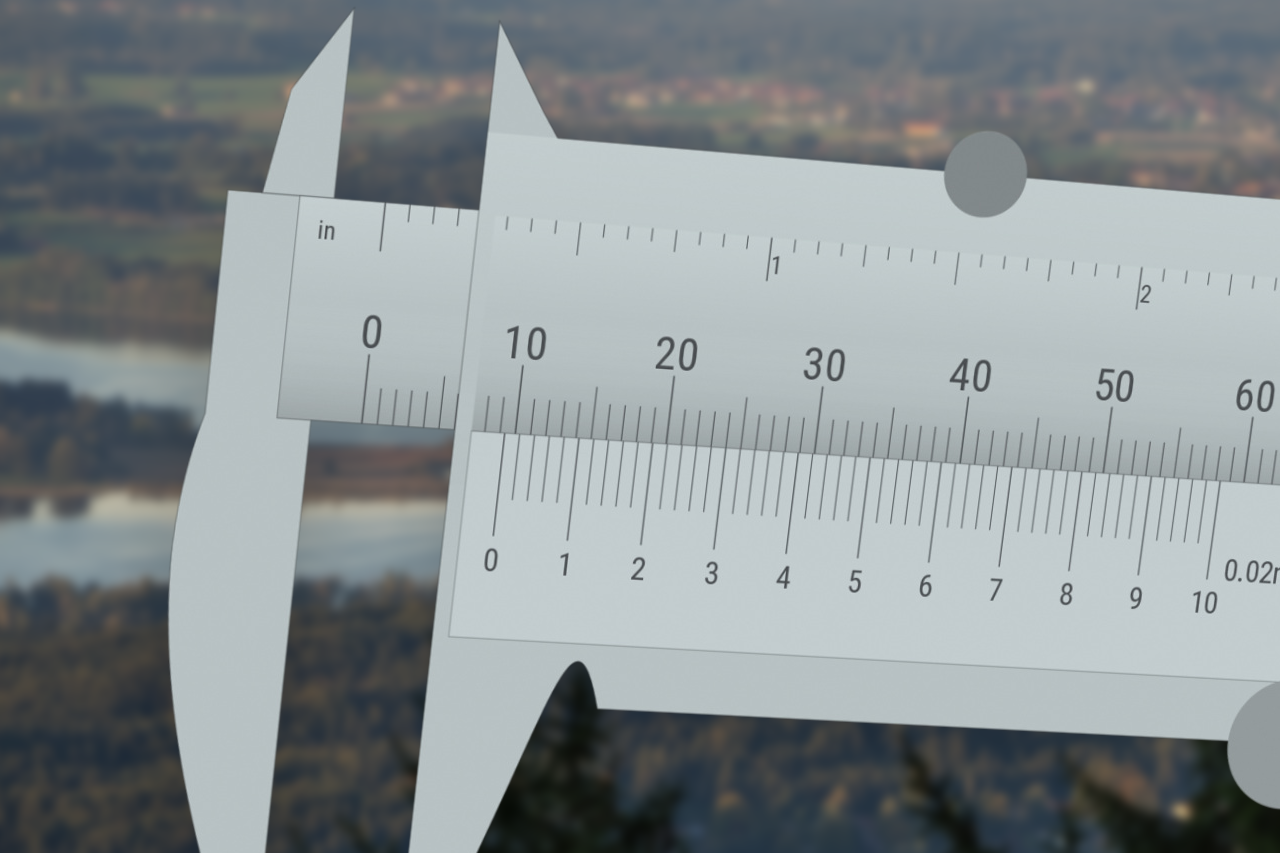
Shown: 9.3 mm
